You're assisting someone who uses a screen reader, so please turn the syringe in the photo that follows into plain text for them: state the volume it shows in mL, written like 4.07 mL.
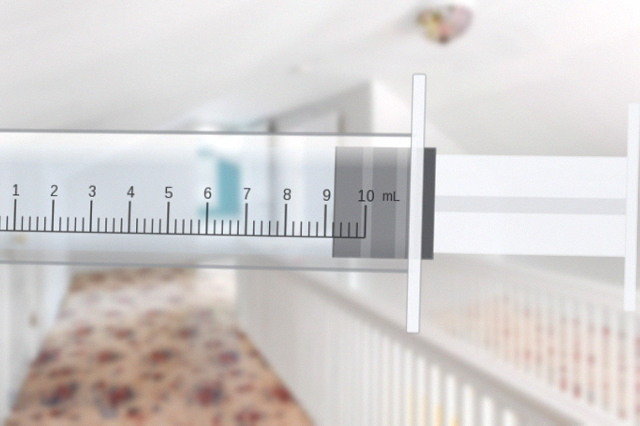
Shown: 9.2 mL
